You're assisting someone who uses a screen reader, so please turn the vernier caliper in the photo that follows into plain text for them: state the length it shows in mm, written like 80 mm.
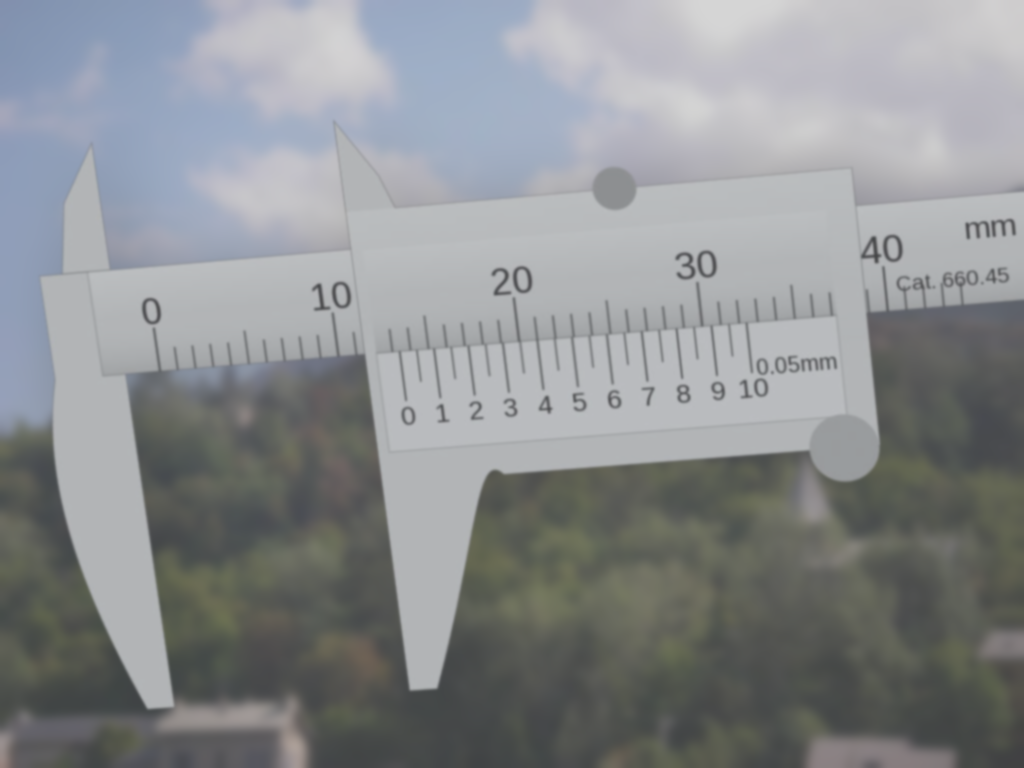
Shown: 13.4 mm
